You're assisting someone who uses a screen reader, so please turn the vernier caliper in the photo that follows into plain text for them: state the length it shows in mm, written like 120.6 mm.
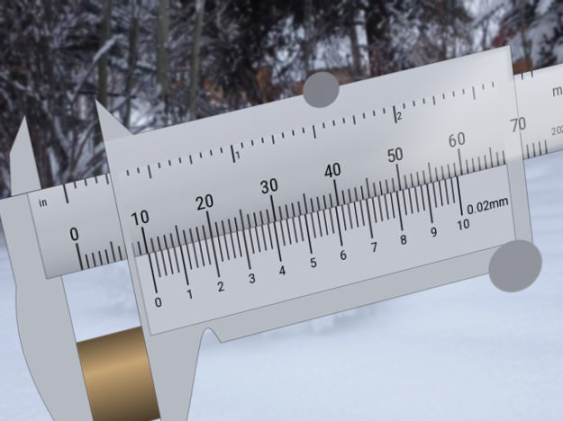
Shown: 10.2 mm
